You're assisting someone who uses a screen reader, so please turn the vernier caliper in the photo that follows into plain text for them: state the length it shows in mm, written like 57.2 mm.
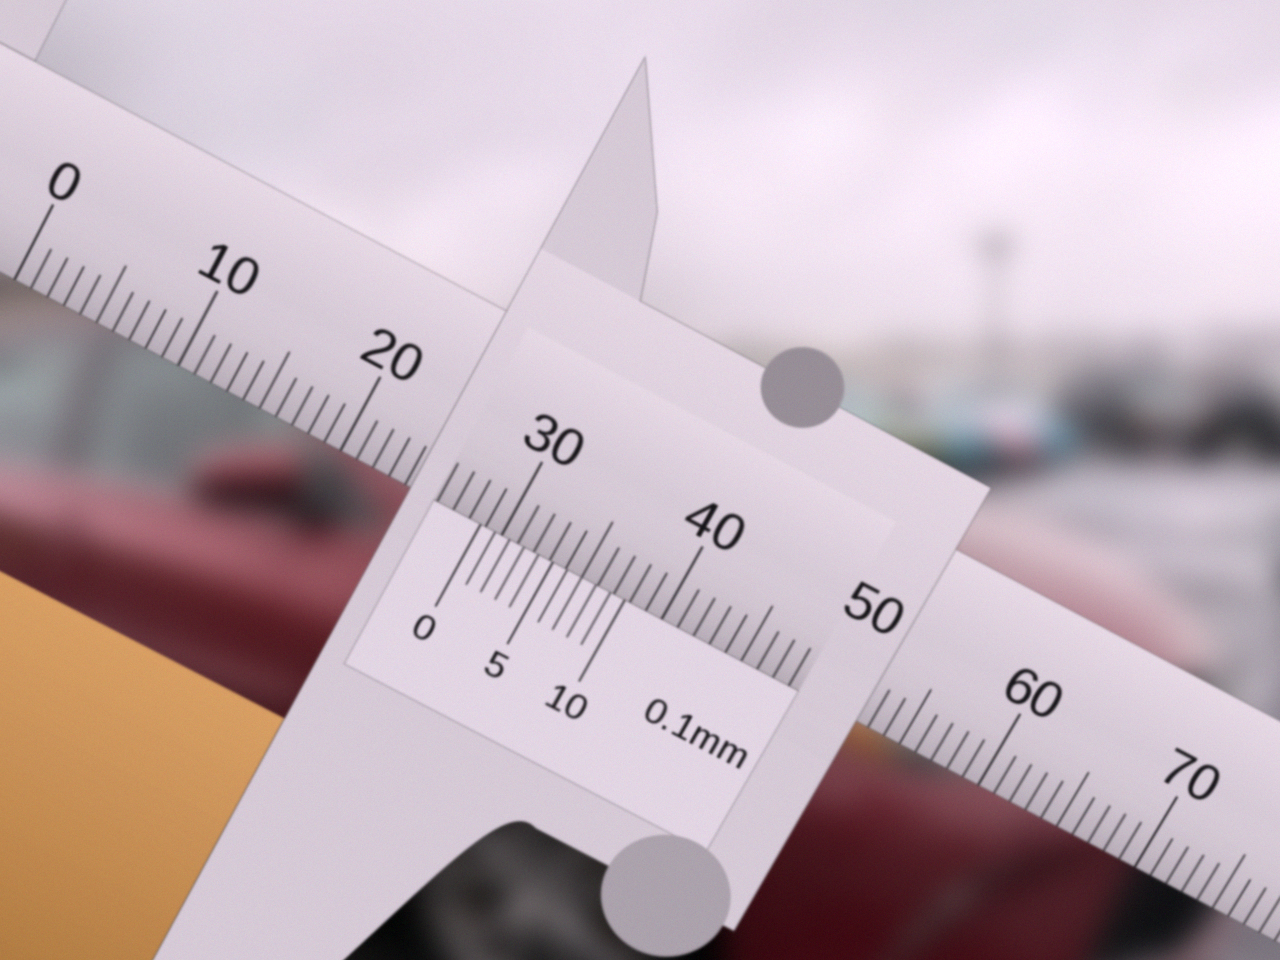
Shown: 28.7 mm
